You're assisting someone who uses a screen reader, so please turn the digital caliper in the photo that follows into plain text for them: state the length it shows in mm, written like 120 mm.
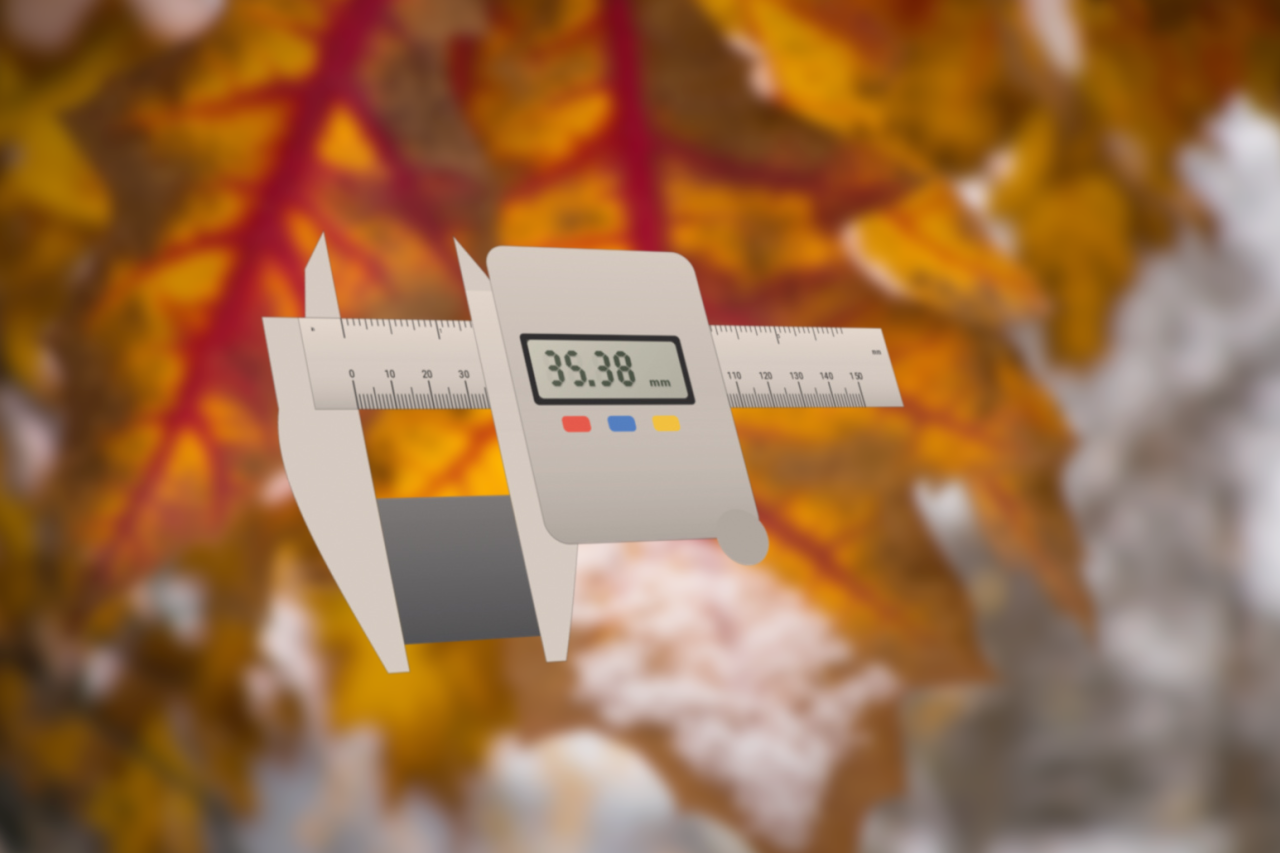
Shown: 35.38 mm
